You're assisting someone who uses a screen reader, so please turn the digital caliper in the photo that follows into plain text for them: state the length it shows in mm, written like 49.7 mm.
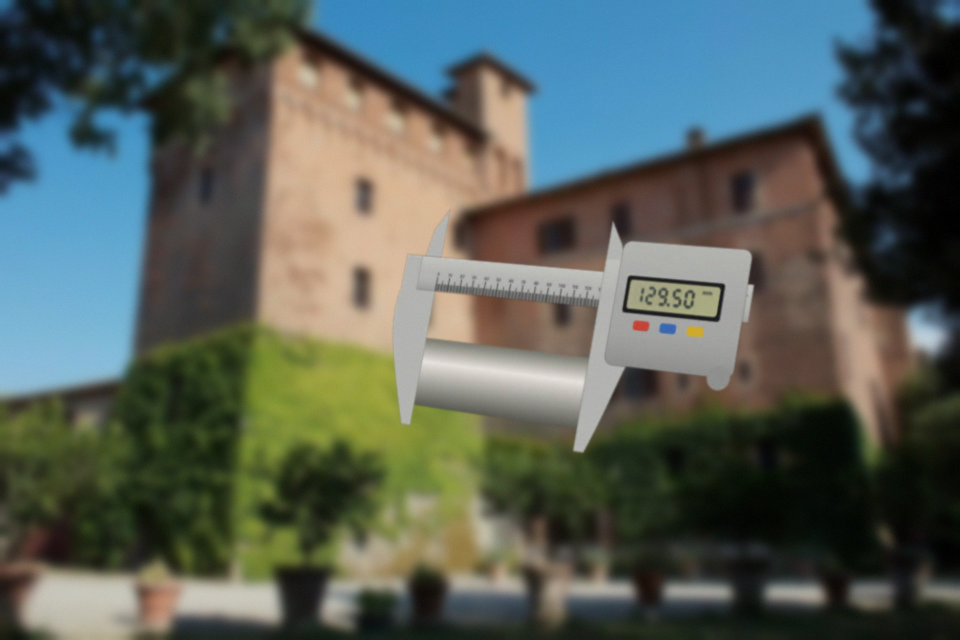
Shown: 129.50 mm
